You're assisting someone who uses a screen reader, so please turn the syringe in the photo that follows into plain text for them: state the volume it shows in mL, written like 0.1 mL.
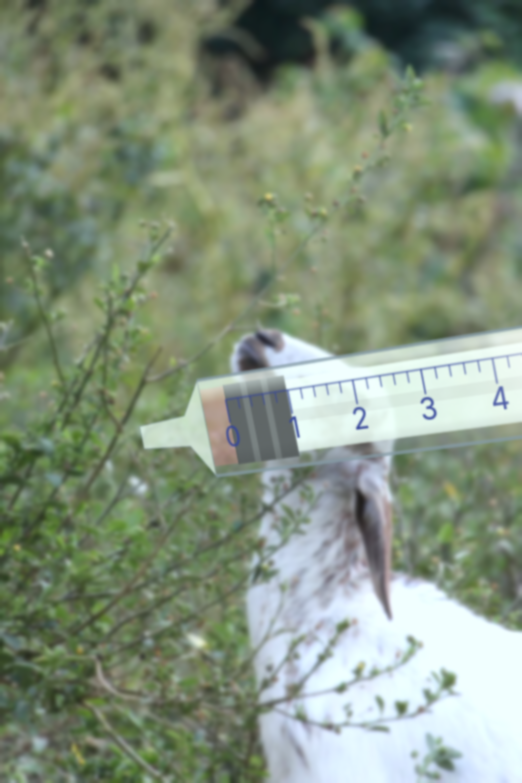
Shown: 0 mL
